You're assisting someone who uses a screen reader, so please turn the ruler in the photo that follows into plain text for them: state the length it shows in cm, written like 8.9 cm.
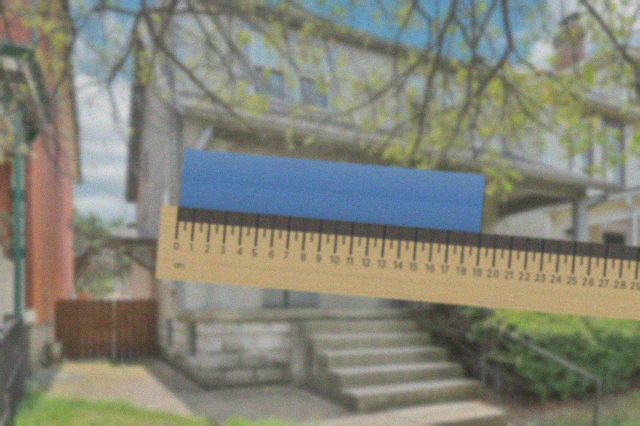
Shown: 19 cm
